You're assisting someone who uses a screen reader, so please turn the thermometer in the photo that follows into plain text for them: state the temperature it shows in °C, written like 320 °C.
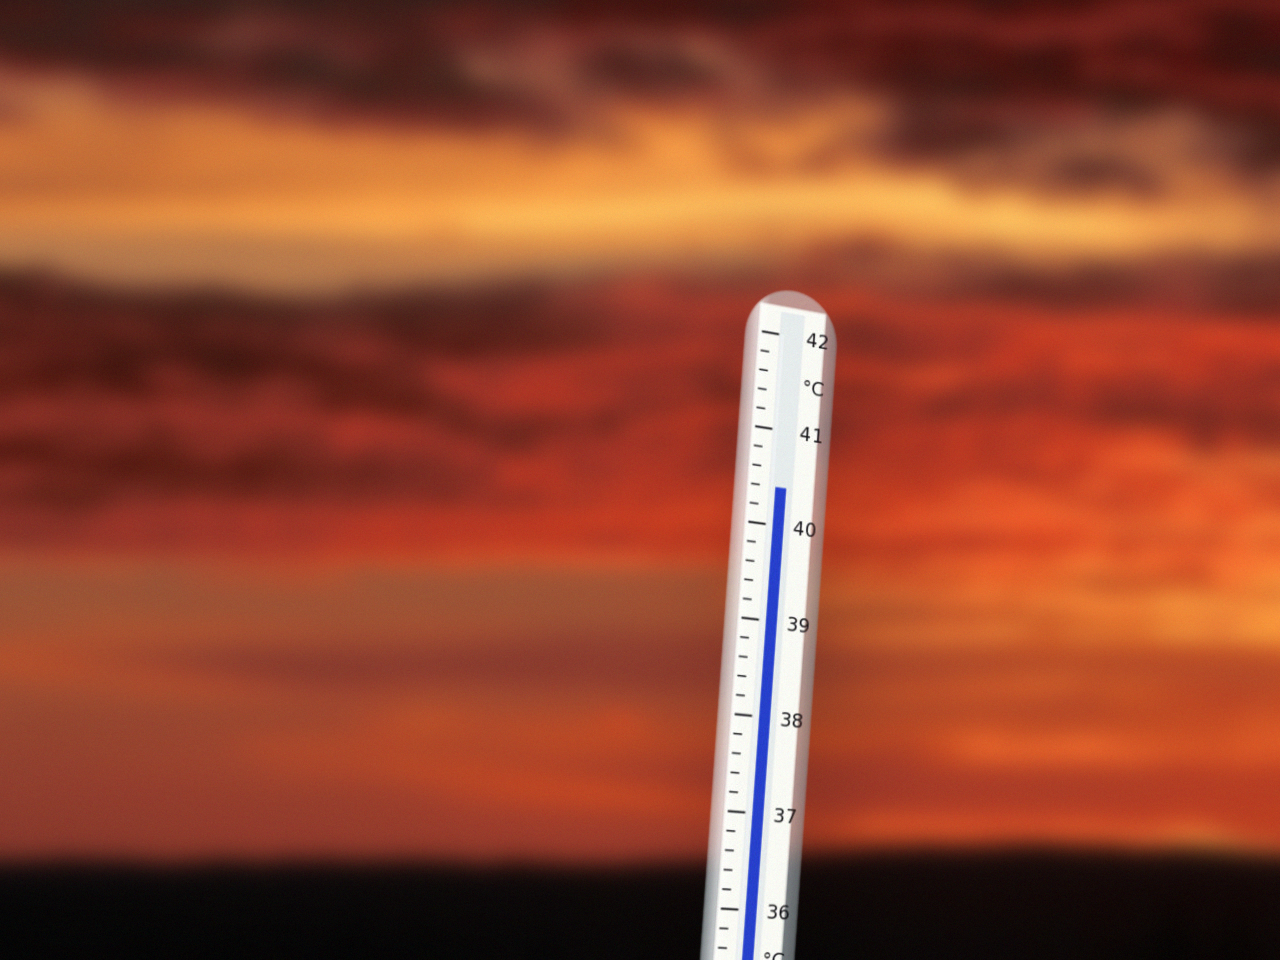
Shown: 40.4 °C
